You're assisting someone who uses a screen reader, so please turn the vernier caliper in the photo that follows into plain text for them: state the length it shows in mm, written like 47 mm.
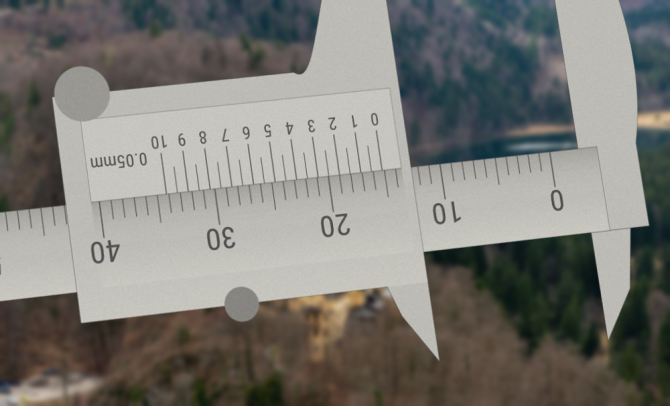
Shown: 15.2 mm
